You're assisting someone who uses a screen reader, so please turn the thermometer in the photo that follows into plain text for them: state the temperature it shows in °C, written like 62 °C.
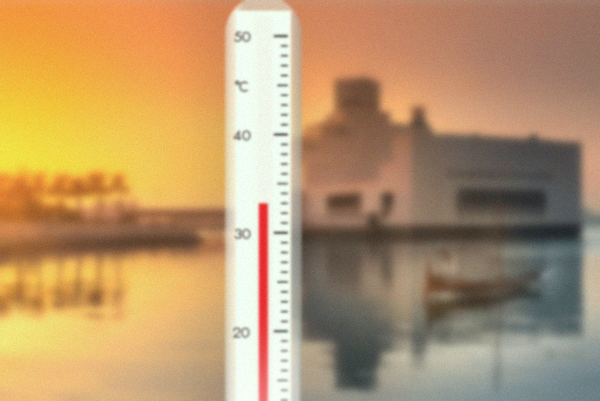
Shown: 33 °C
